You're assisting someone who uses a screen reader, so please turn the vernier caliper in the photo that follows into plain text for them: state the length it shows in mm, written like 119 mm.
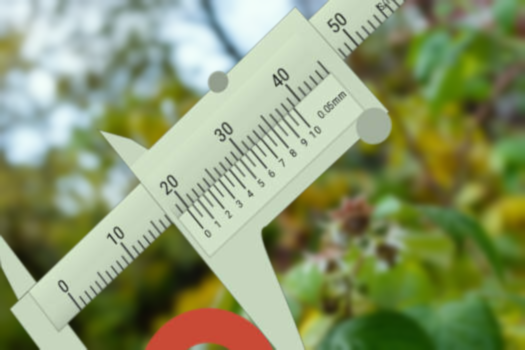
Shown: 19.8 mm
